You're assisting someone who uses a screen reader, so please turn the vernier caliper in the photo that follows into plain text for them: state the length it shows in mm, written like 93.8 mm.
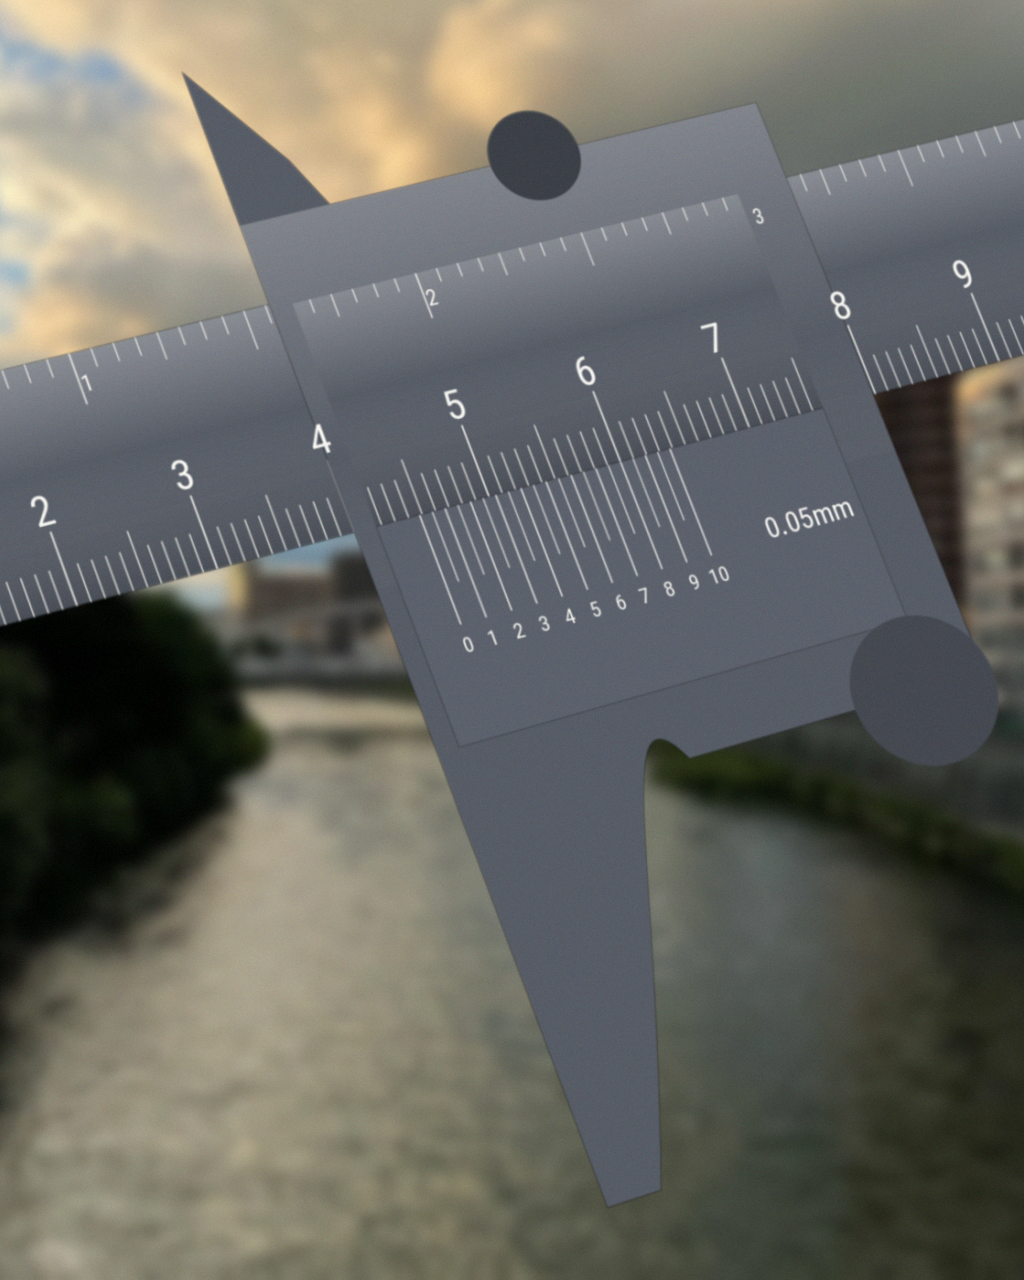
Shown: 44.8 mm
